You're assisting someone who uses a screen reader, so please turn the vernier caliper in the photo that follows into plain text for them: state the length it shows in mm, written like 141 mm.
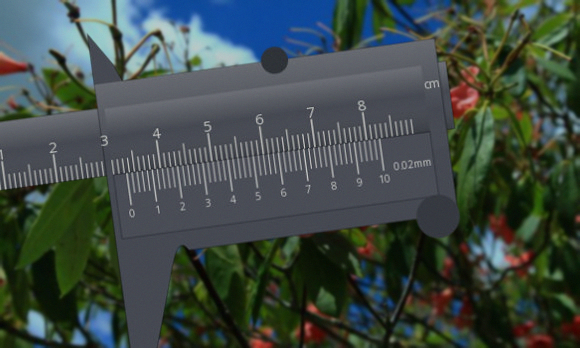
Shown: 33.5 mm
